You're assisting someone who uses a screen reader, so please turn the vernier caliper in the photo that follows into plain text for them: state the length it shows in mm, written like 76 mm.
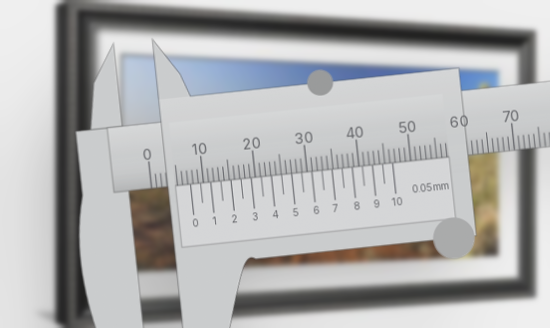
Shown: 7.5 mm
